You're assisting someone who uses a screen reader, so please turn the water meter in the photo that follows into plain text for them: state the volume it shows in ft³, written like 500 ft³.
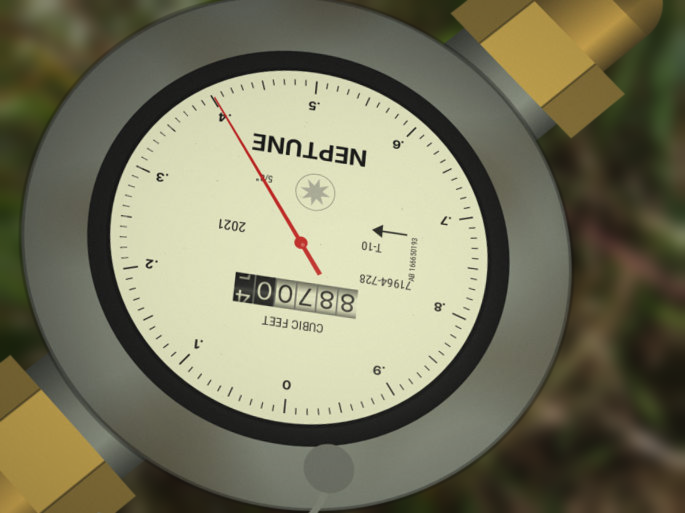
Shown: 887004.40 ft³
